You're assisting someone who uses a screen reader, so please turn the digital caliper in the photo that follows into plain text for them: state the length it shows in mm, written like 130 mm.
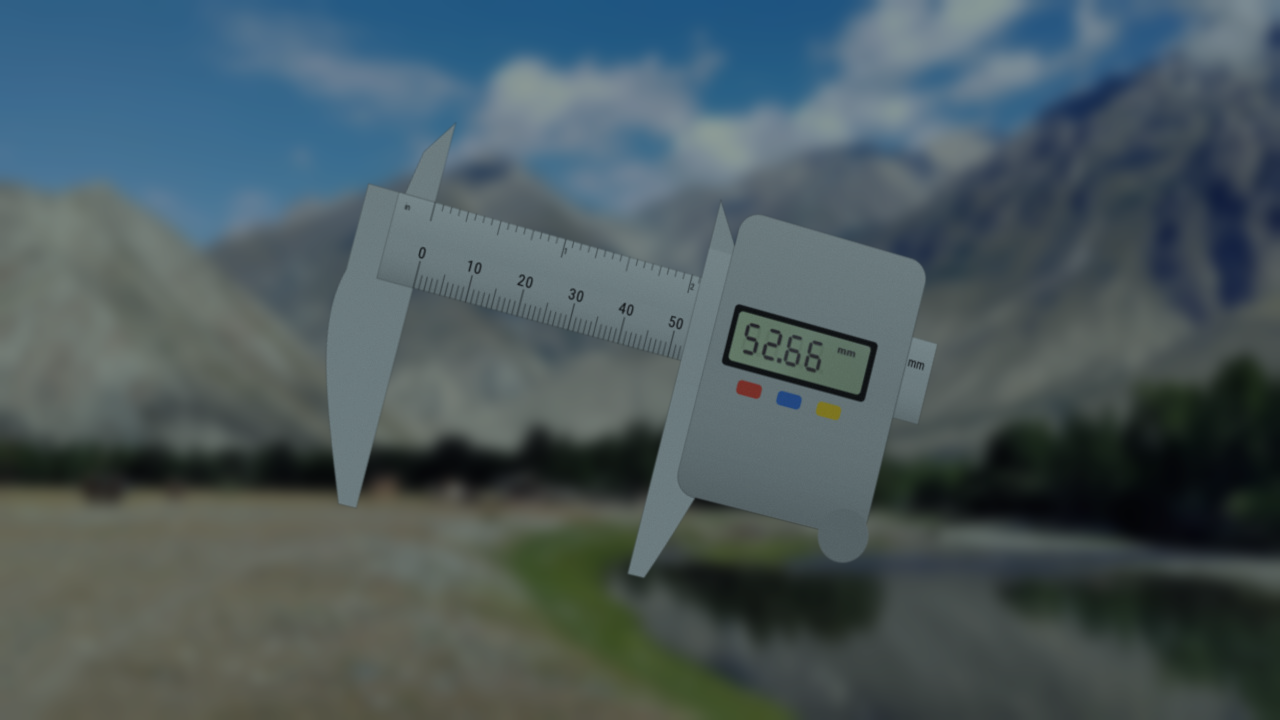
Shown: 52.66 mm
